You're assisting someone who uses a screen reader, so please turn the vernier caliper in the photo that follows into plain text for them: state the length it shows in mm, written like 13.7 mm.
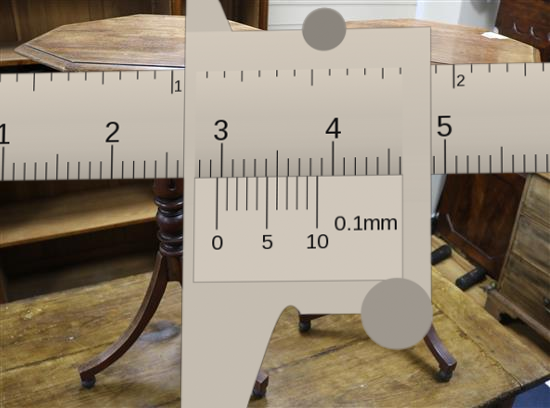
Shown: 29.6 mm
